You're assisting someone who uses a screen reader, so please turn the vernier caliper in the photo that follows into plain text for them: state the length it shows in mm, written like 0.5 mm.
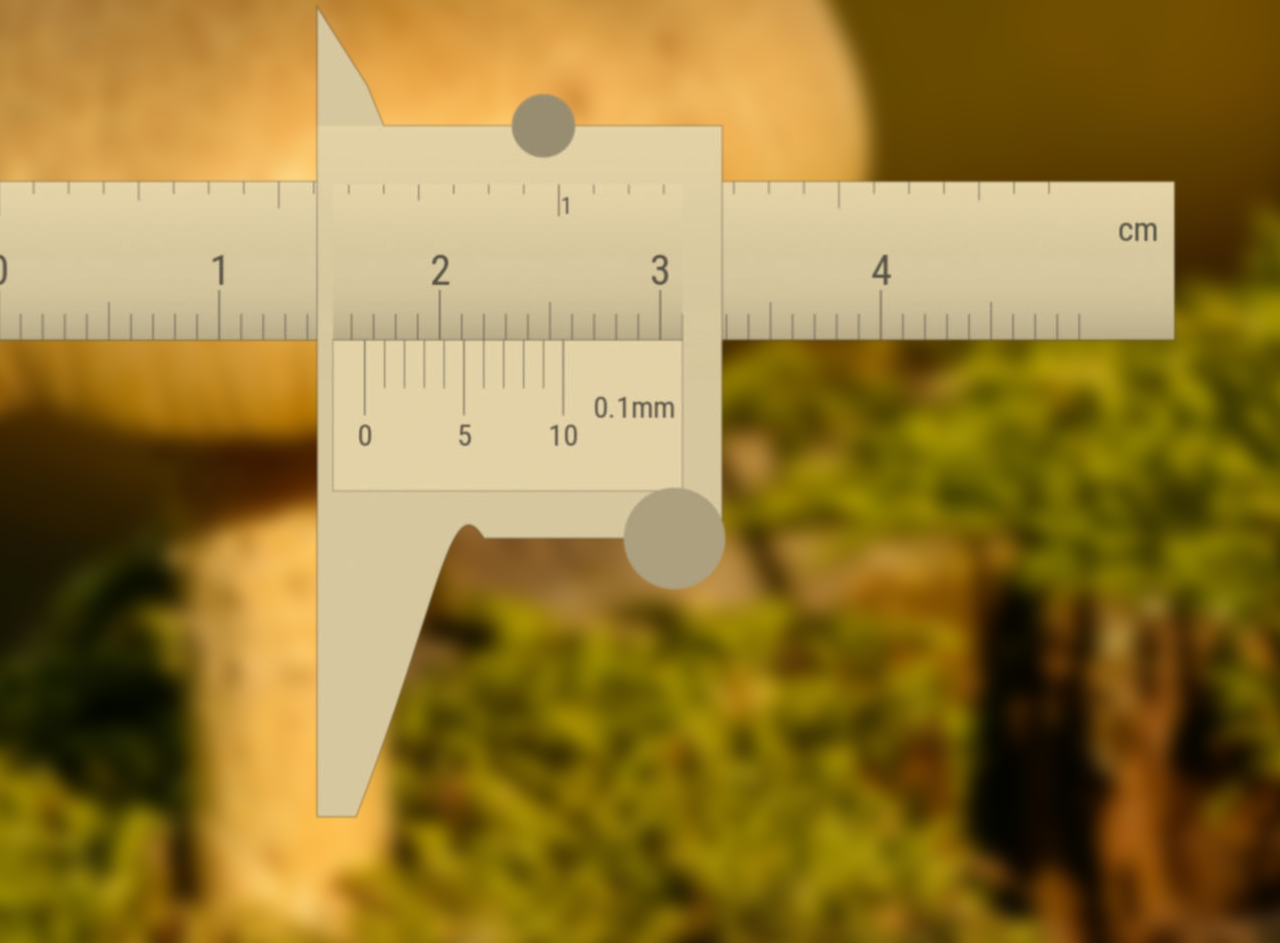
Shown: 16.6 mm
